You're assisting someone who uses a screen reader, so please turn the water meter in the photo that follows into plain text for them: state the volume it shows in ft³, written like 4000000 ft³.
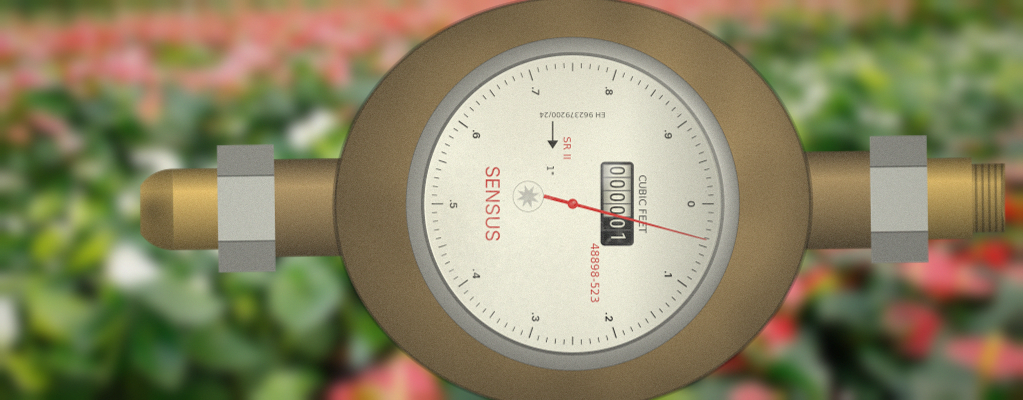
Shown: 1.04 ft³
